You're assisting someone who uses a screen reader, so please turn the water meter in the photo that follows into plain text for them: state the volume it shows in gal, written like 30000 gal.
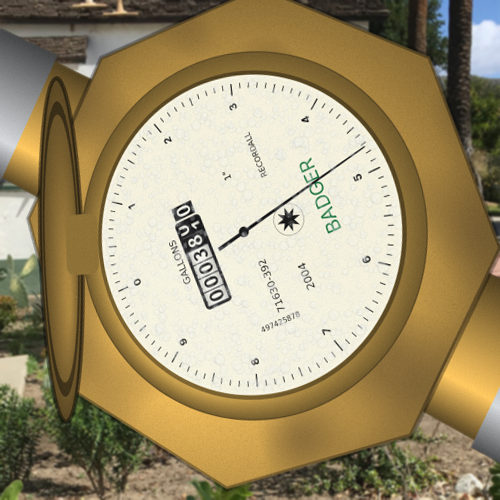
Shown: 3804.7 gal
